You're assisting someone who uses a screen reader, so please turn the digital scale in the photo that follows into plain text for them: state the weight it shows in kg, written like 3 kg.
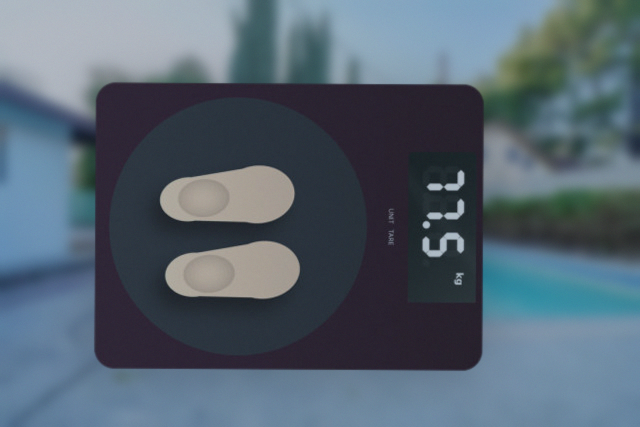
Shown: 77.5 kg
